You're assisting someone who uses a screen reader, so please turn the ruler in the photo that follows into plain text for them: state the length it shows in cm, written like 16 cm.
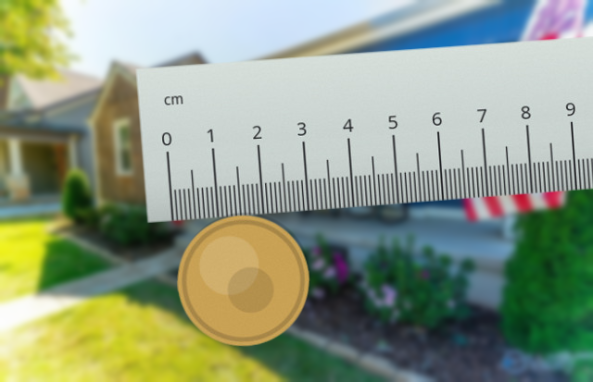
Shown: 2.9 cm
